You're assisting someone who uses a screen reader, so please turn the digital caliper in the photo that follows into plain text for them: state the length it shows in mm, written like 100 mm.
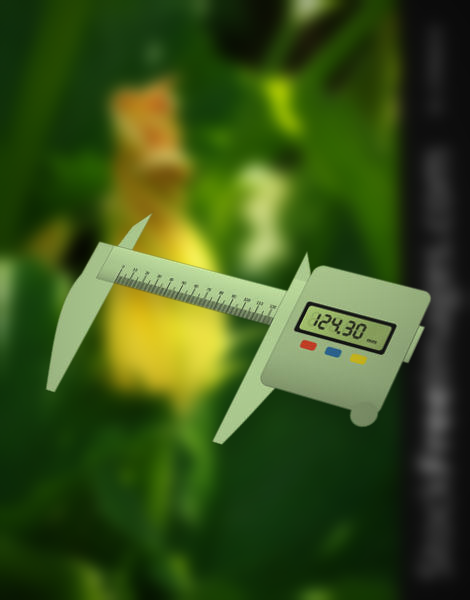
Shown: 124.30 mm
